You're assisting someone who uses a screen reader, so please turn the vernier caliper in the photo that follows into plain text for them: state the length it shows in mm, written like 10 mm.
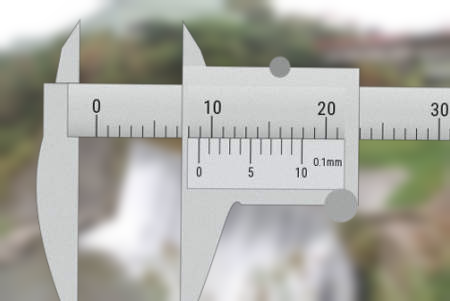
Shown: 8.9 mm
